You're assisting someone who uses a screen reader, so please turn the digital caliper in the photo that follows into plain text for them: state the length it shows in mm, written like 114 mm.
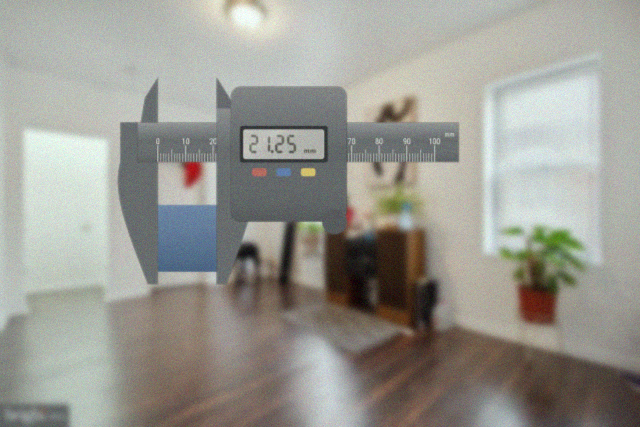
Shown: 21.25 mm
